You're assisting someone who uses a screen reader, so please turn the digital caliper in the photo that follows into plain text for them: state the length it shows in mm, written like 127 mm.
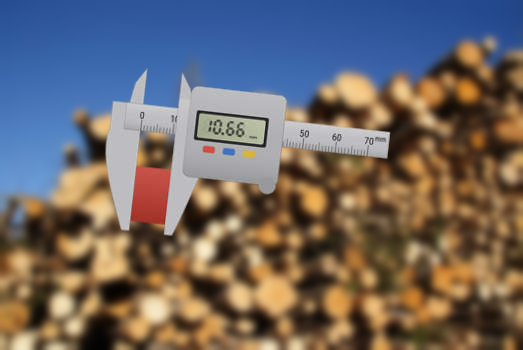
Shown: 10.66 mm
